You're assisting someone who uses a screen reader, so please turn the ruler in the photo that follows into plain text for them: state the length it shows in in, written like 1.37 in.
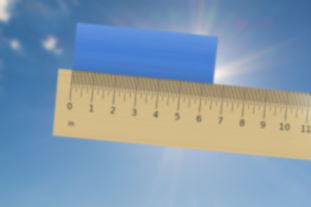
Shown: 6.5 in
